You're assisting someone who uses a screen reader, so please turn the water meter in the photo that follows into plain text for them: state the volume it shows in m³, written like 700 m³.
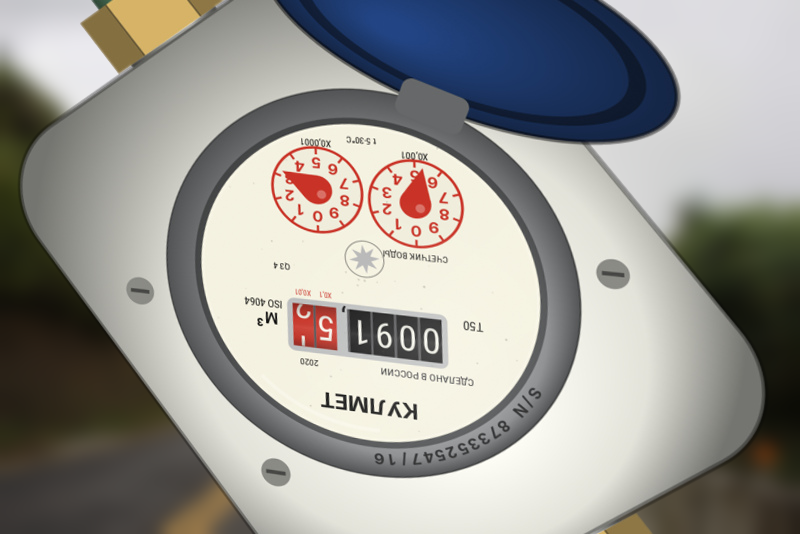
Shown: 91.5153 m³
